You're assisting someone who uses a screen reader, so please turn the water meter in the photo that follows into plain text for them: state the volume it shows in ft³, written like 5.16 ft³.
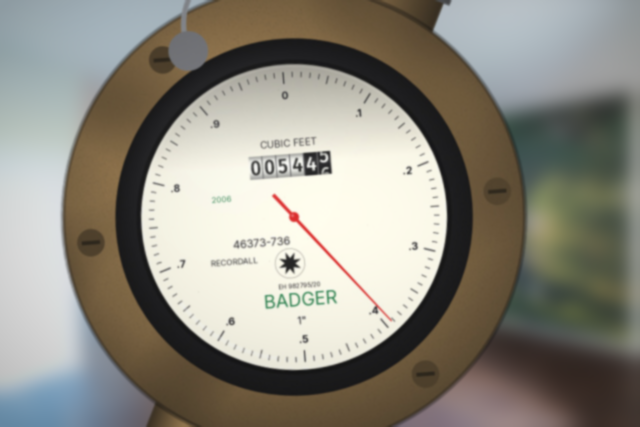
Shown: 5445.39 ft³
